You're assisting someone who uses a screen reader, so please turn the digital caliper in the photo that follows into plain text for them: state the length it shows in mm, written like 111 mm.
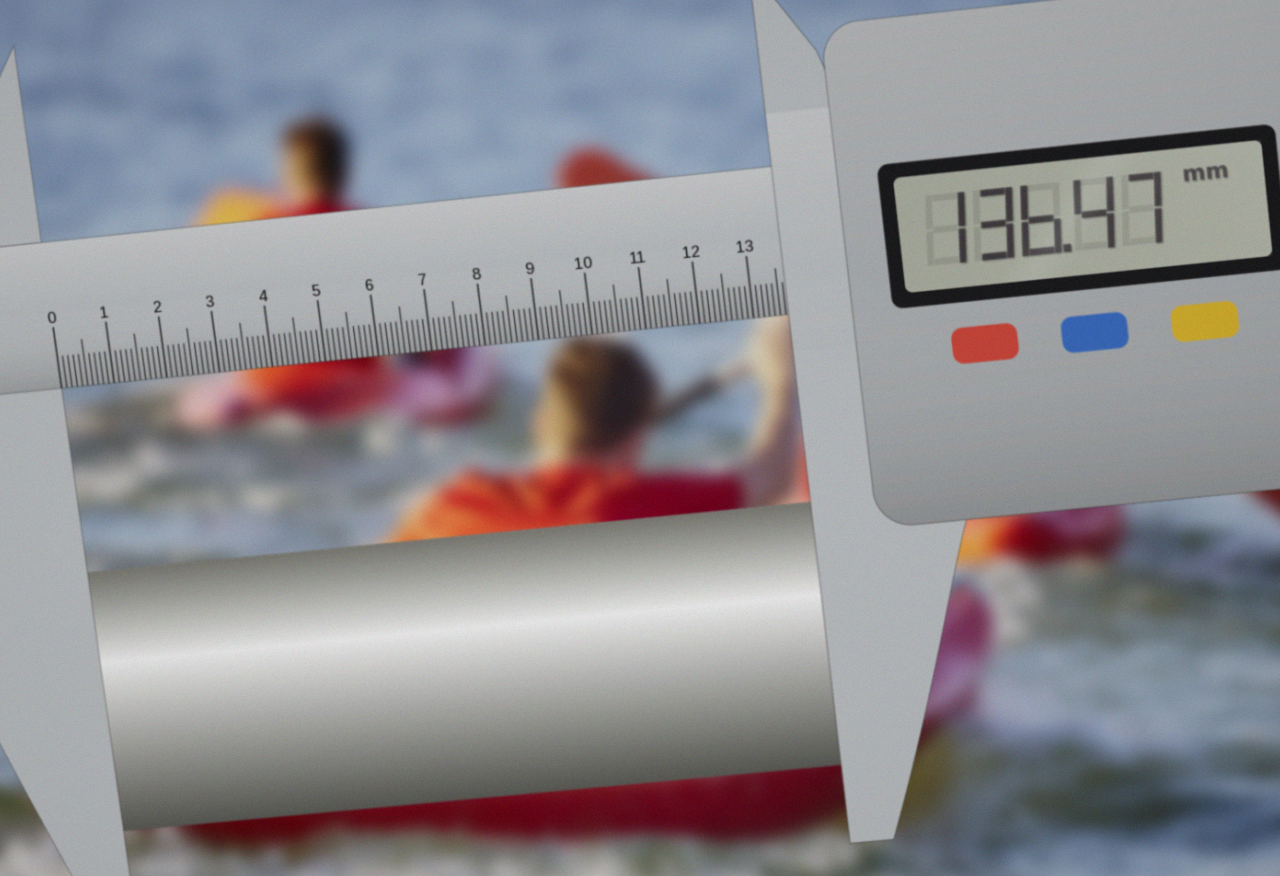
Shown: 136.47 mm
